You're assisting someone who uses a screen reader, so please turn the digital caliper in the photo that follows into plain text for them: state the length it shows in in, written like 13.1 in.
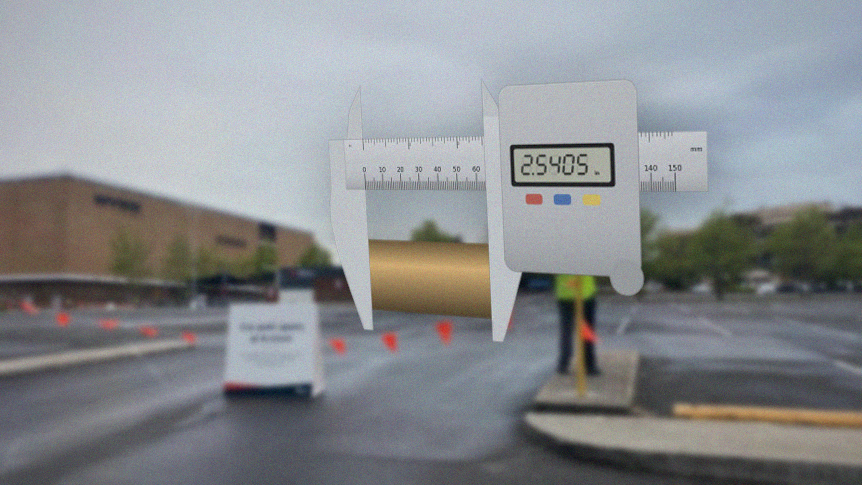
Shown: 2.5405 in
